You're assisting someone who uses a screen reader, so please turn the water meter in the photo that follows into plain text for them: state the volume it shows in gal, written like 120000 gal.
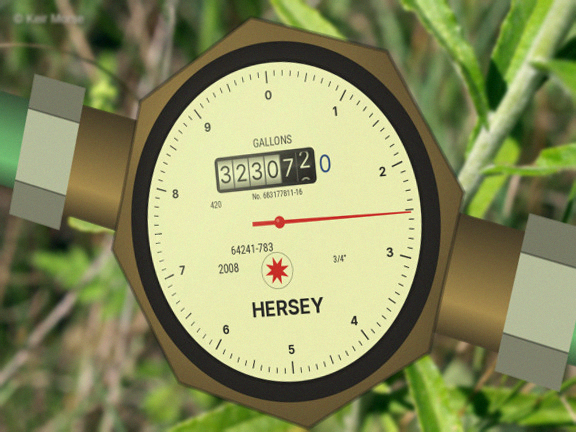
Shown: 3230722.5 gal
